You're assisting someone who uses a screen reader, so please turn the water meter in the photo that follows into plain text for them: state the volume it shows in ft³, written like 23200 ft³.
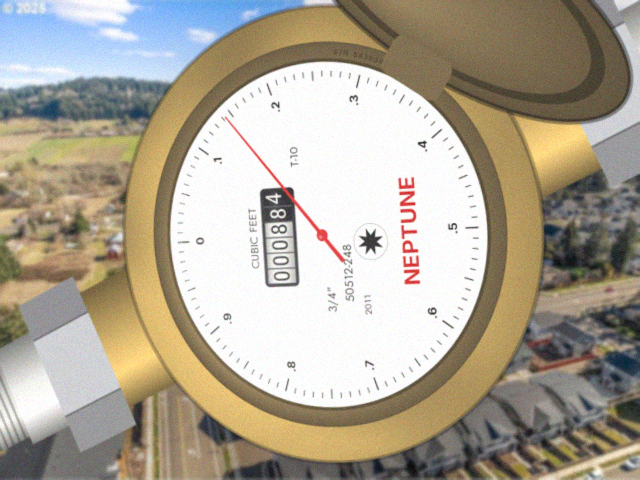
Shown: 884.14 ft³
